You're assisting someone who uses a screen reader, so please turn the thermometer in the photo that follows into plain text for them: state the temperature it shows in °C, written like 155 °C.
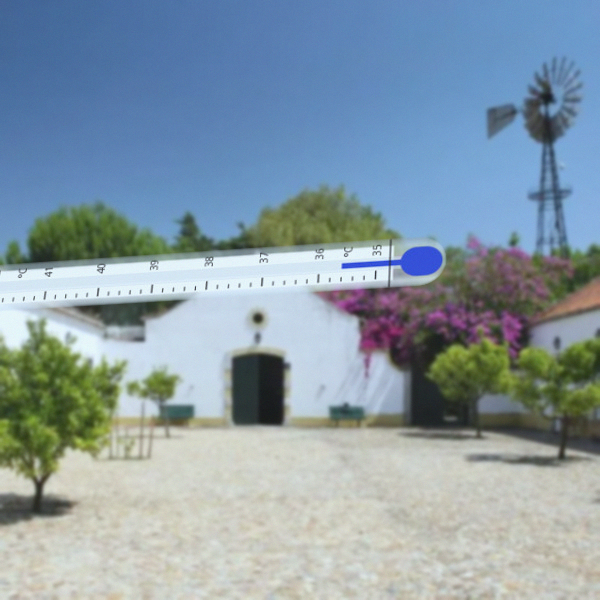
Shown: 35.6 °C
